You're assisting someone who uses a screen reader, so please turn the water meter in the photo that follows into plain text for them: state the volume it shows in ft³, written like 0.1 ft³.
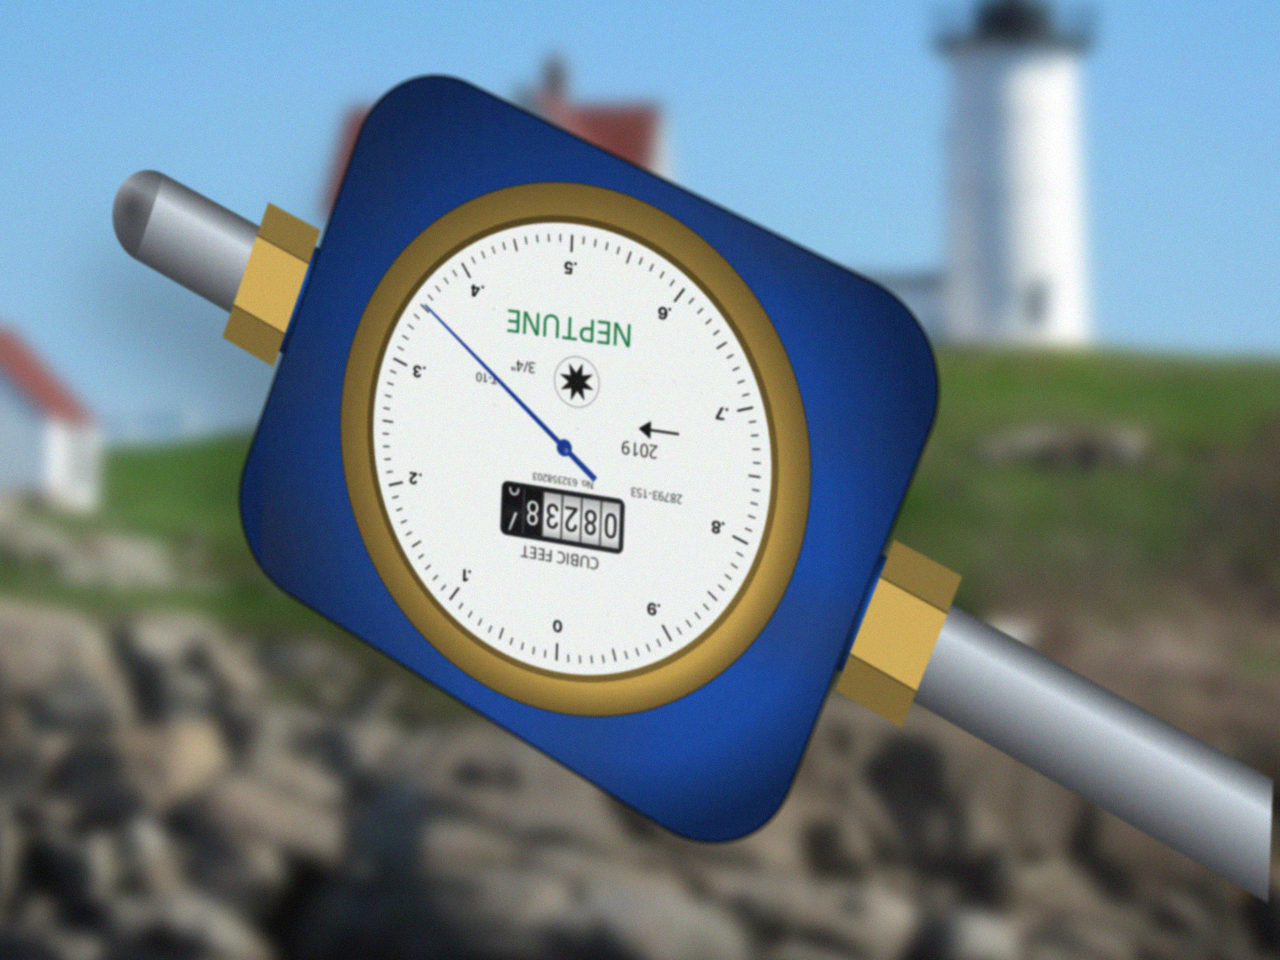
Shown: 82387.35 ft³
